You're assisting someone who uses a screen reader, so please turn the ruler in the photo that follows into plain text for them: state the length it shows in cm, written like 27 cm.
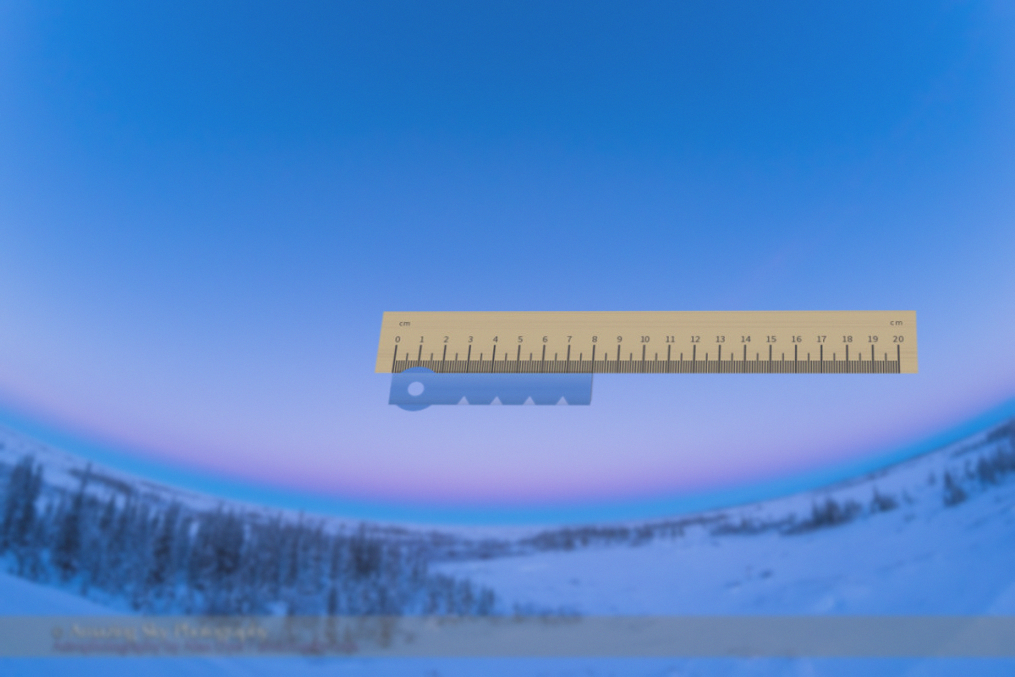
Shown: 8 cm
